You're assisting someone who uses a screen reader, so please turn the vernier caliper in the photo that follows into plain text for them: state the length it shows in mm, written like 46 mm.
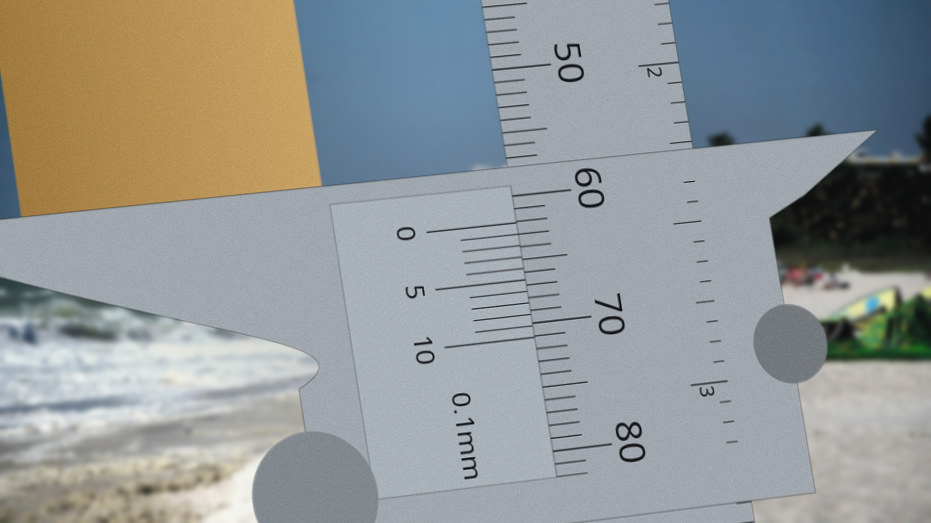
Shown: 62.1 mm
